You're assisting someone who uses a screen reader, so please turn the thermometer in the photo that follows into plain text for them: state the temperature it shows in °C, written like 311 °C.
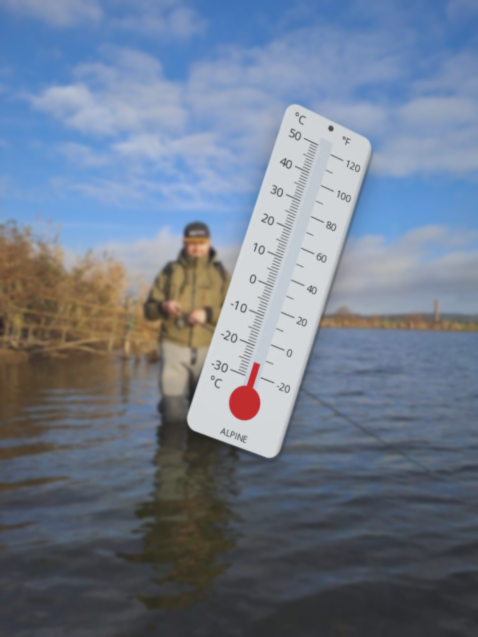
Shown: -25 °C
